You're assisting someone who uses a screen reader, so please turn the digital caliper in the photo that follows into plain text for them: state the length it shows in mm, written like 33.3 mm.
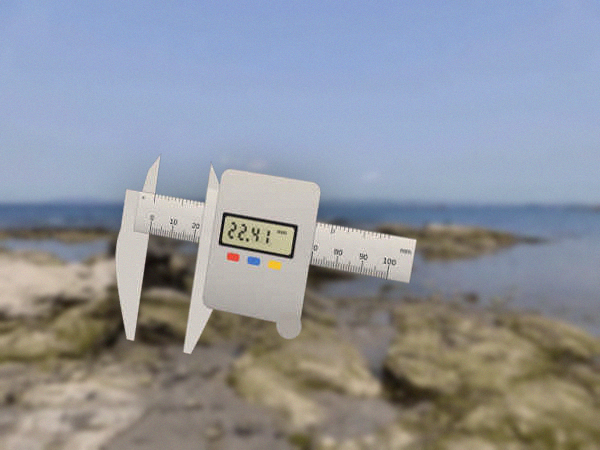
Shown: 22.41 mm
